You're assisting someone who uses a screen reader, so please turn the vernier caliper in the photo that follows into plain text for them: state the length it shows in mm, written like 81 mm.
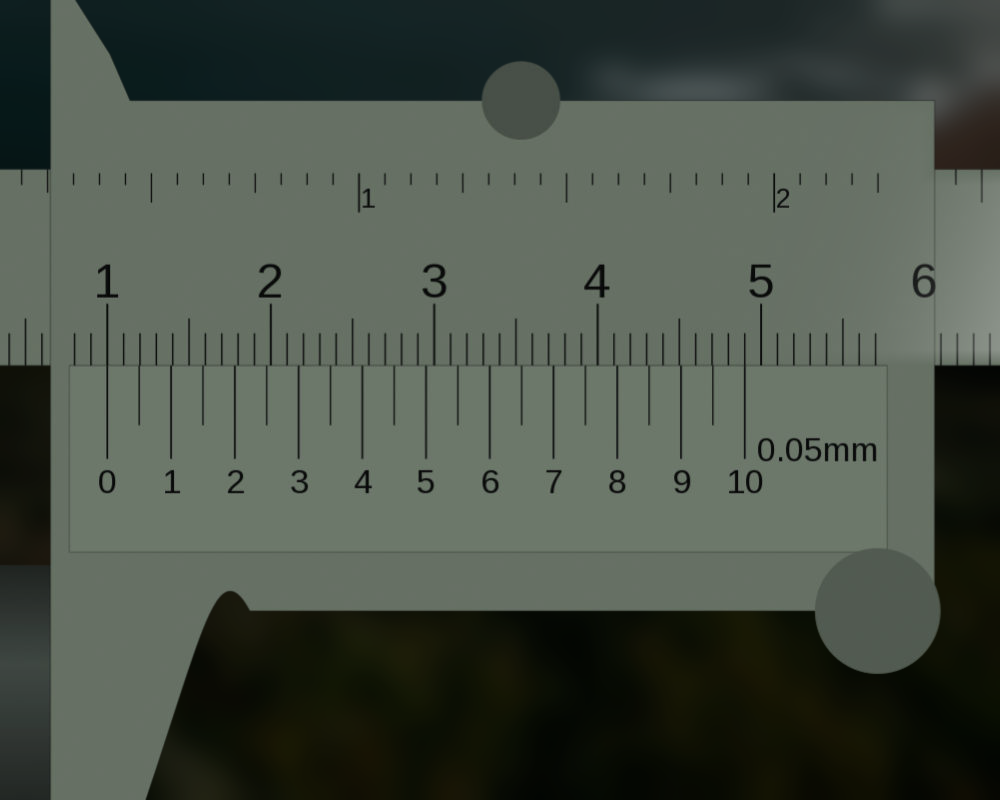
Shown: 10.0 mm
